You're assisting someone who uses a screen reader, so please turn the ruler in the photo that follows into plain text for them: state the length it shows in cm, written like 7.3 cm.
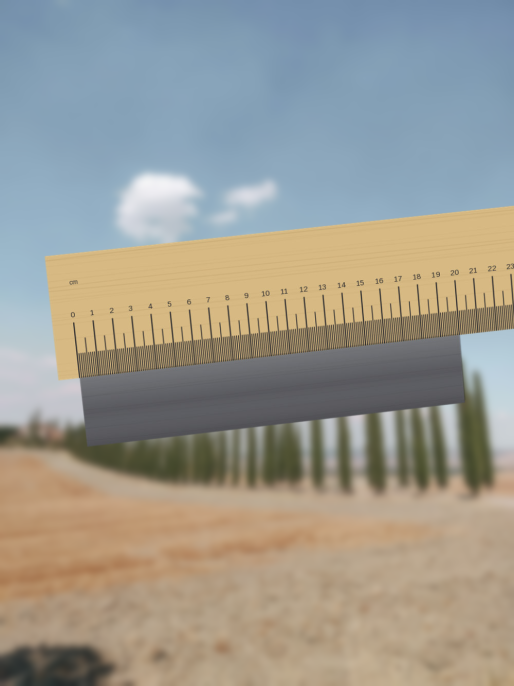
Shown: 20 cm
